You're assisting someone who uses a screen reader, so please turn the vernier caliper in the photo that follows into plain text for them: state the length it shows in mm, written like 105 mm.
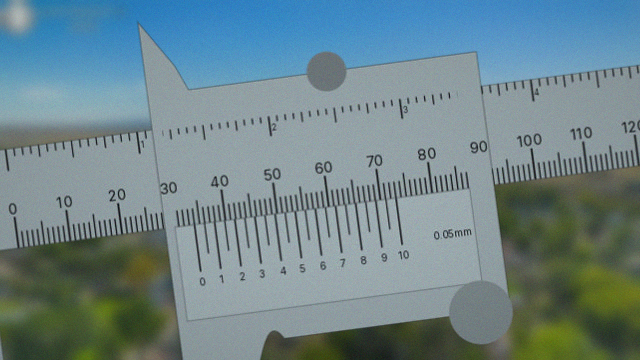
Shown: 34.0 mm
